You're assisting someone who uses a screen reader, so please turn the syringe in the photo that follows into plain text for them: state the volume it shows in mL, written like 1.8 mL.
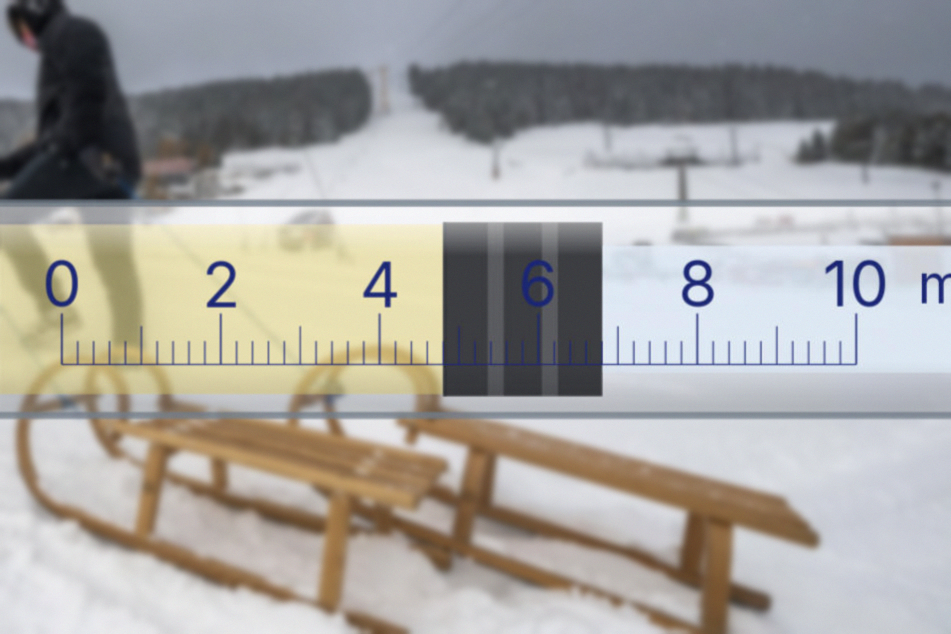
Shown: 4.8 mL
